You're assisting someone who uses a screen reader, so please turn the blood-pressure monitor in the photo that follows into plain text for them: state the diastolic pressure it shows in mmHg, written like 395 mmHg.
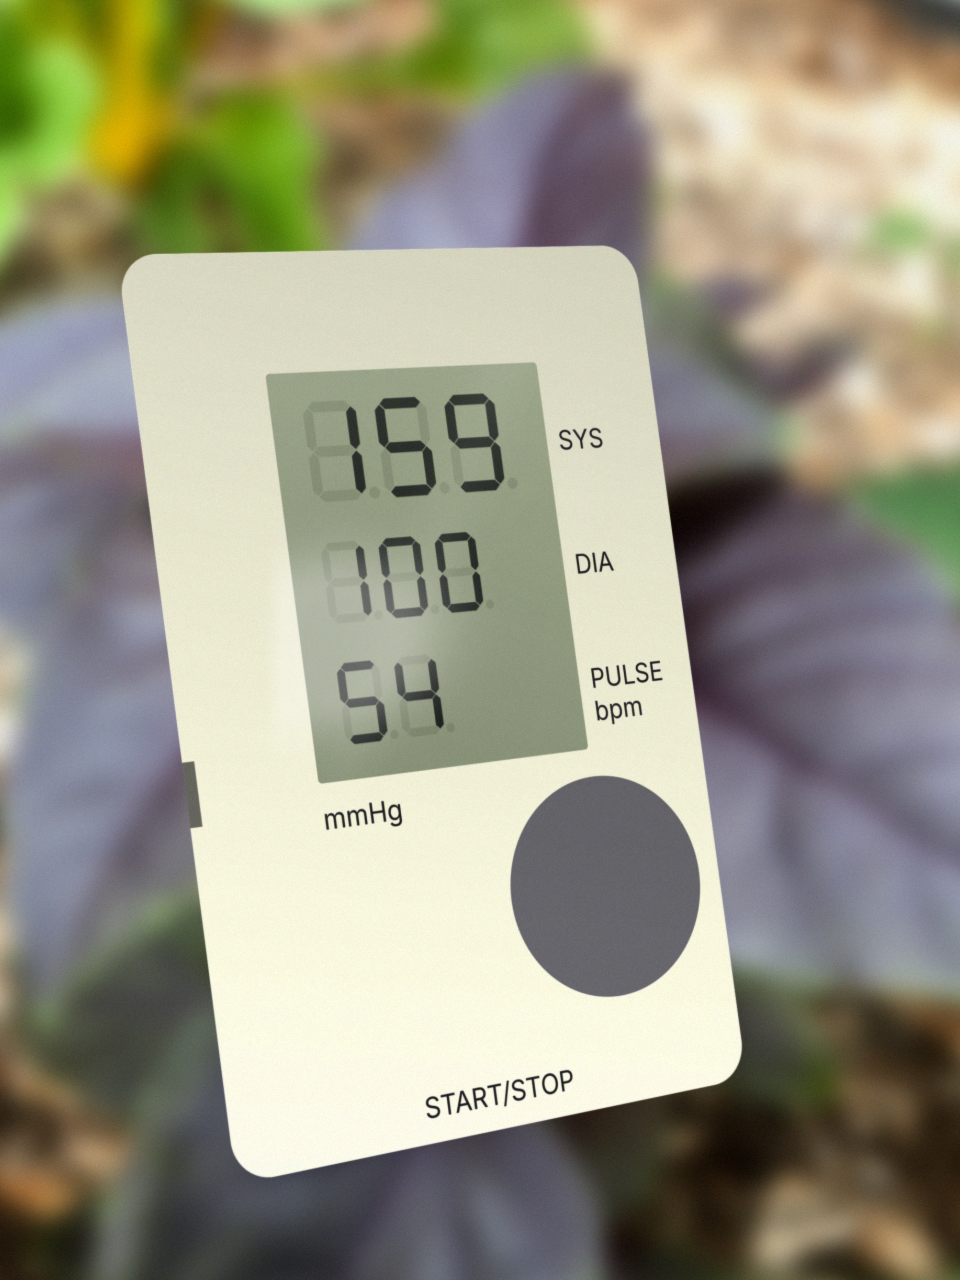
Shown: 100 mmHg
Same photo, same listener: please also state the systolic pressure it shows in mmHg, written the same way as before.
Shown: 159 mmHg
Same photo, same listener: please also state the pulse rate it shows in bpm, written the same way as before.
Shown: 54 bpm
